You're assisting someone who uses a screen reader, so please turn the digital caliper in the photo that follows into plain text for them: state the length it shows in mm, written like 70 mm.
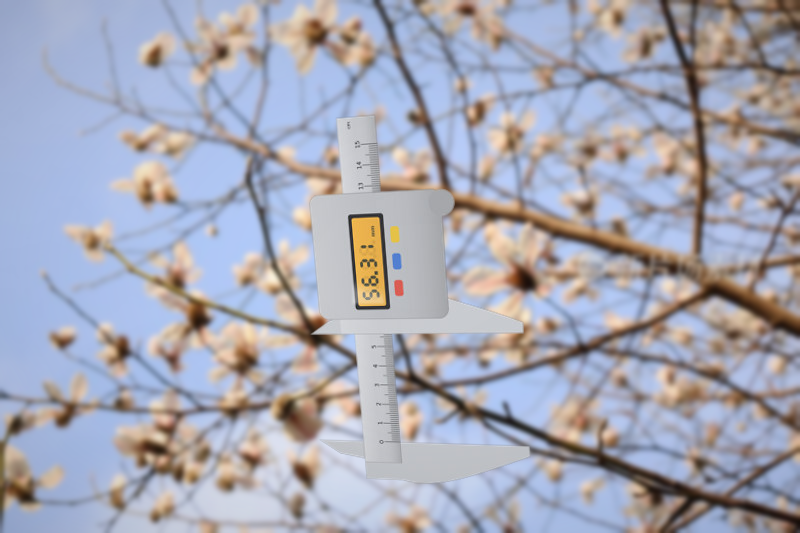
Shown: 56.31 mm
